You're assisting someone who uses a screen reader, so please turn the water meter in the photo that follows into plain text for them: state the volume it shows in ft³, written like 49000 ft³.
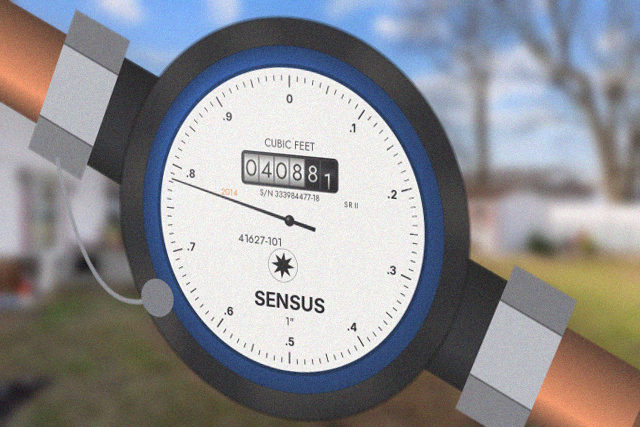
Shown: 40880.78 ft³
